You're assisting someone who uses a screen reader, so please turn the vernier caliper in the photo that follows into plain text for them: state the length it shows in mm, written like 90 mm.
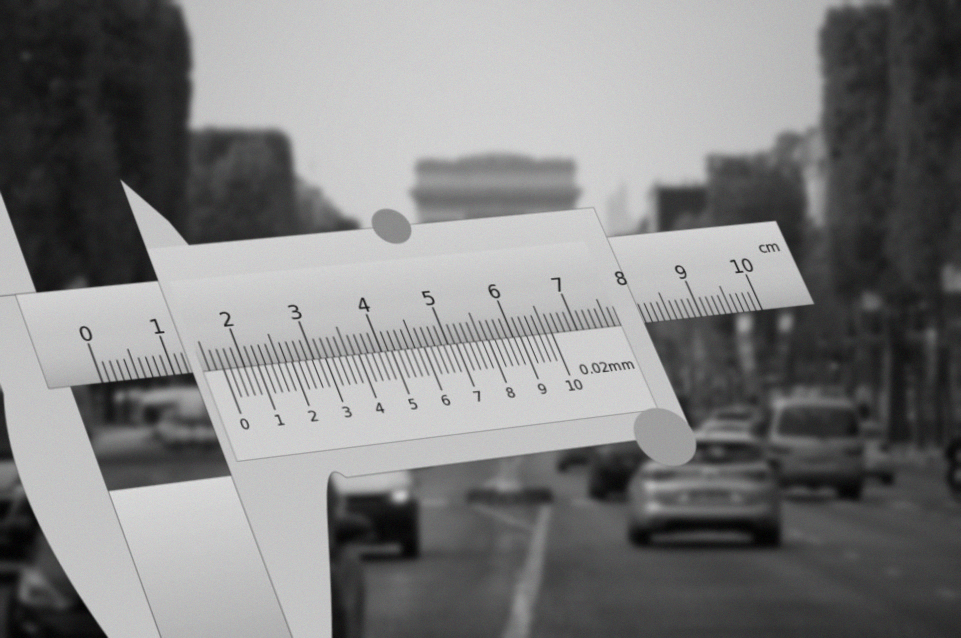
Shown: 17.0 mm
